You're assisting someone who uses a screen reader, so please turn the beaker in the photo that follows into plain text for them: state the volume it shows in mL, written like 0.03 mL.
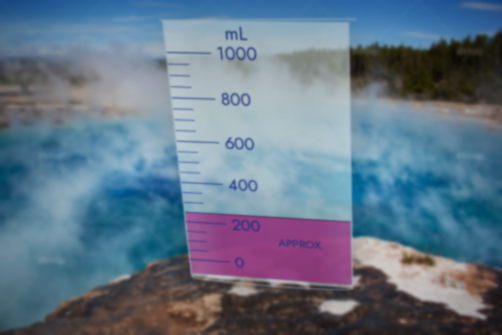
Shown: 250 mL
